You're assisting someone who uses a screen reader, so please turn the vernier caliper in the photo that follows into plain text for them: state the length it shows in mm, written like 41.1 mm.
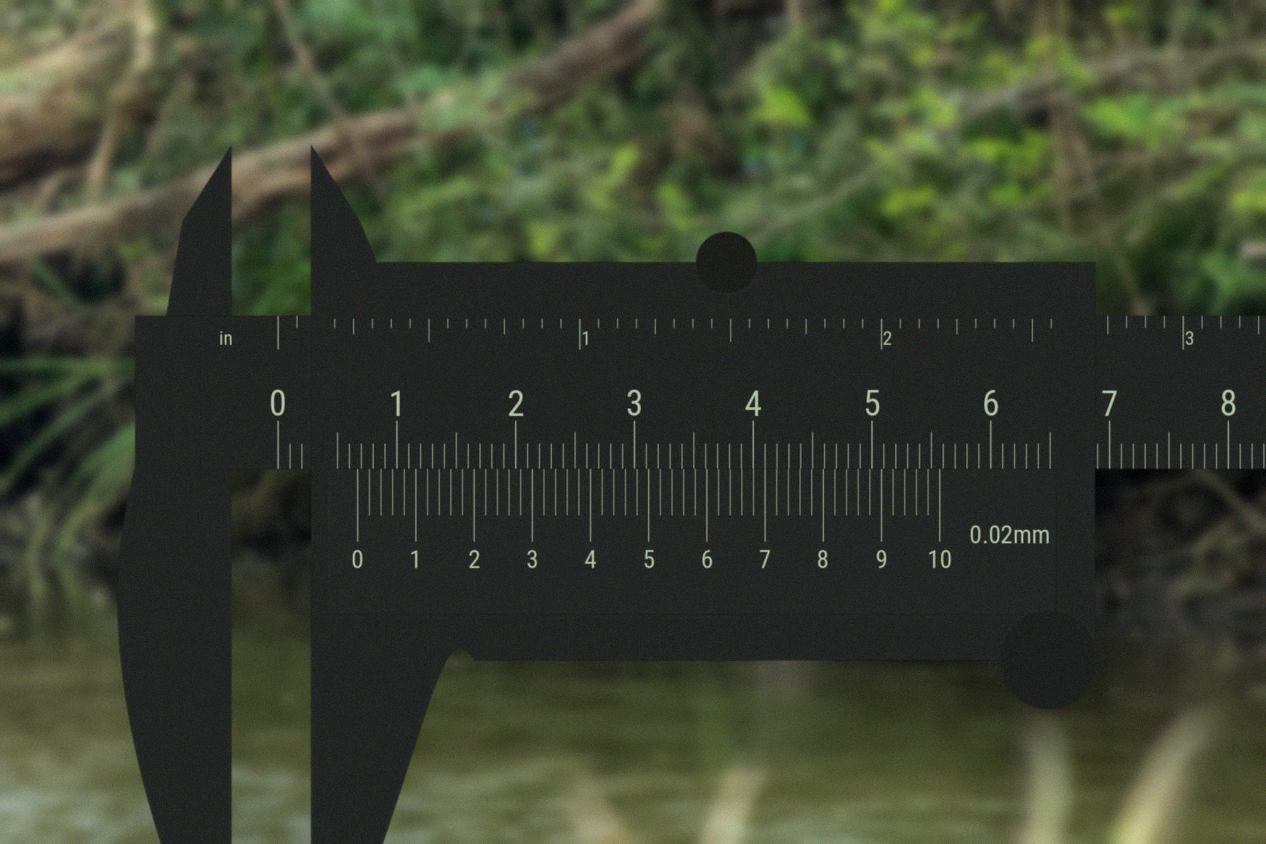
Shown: 6.7 mm
